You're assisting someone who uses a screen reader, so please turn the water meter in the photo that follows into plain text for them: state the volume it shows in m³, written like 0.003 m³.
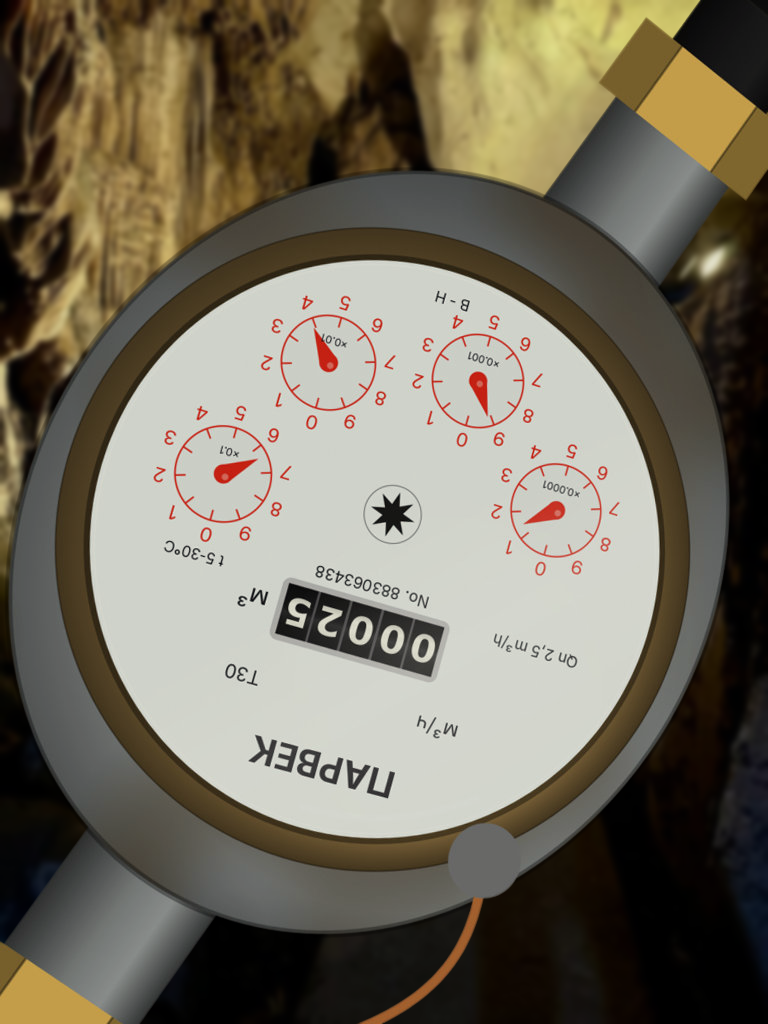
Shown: 25.6391 m³
